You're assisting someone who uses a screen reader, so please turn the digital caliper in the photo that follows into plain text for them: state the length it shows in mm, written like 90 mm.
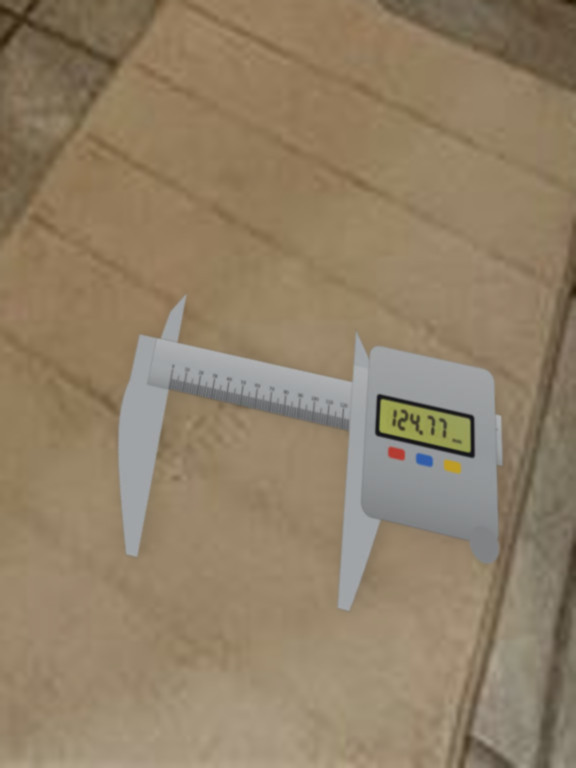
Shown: 124.77 mm
